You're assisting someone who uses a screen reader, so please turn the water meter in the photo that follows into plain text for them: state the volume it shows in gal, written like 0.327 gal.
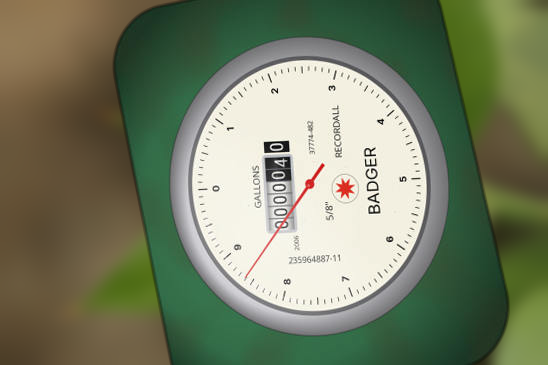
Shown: 38.6 gal
